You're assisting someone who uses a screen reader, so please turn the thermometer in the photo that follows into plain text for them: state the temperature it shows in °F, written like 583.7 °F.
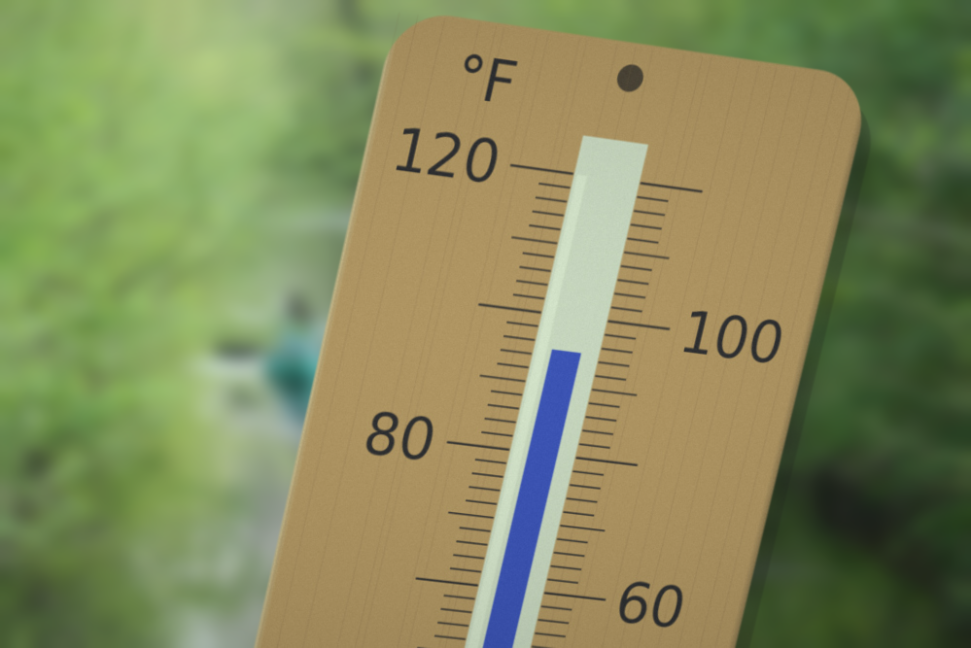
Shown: 95 °F
